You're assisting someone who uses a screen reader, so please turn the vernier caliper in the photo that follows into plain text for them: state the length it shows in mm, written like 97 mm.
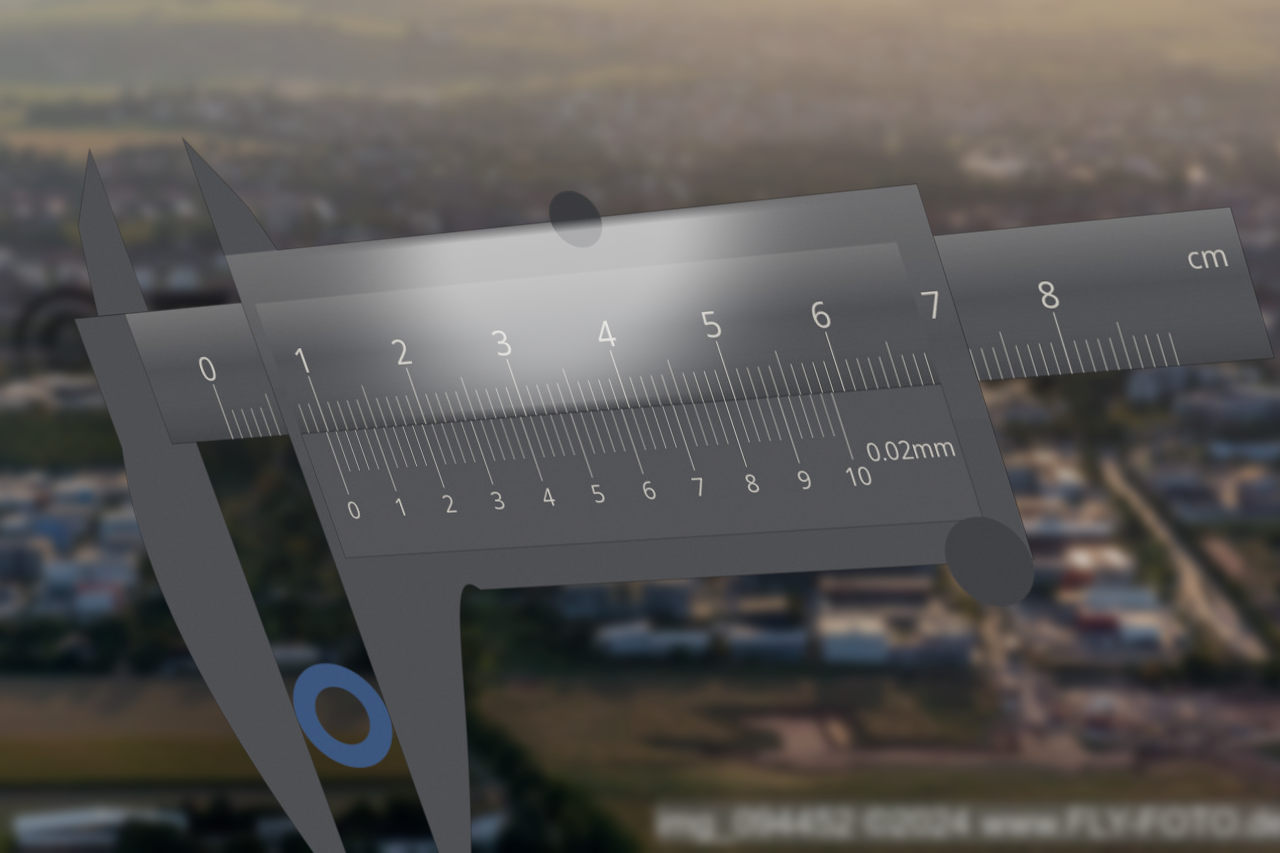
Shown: 9.8 mm
